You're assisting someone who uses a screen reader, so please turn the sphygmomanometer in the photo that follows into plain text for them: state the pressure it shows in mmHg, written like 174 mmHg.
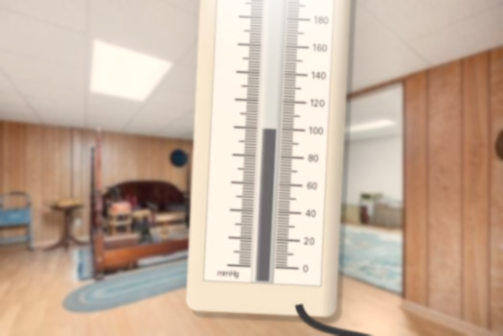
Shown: 100 mmHg
